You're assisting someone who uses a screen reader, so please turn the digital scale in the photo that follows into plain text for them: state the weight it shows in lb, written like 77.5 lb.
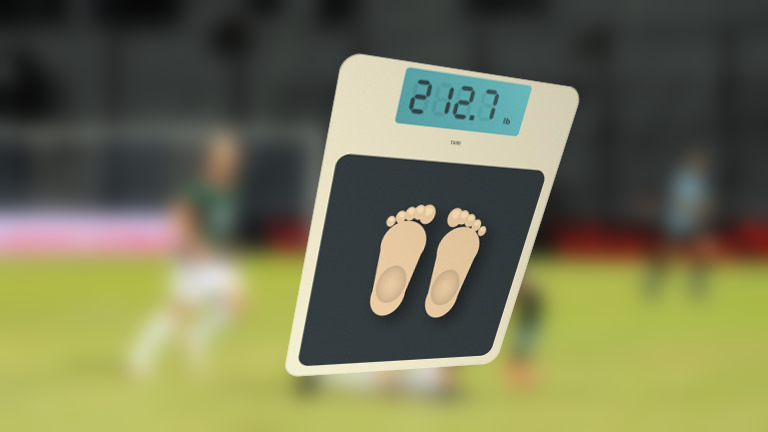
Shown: 212.7 lb
